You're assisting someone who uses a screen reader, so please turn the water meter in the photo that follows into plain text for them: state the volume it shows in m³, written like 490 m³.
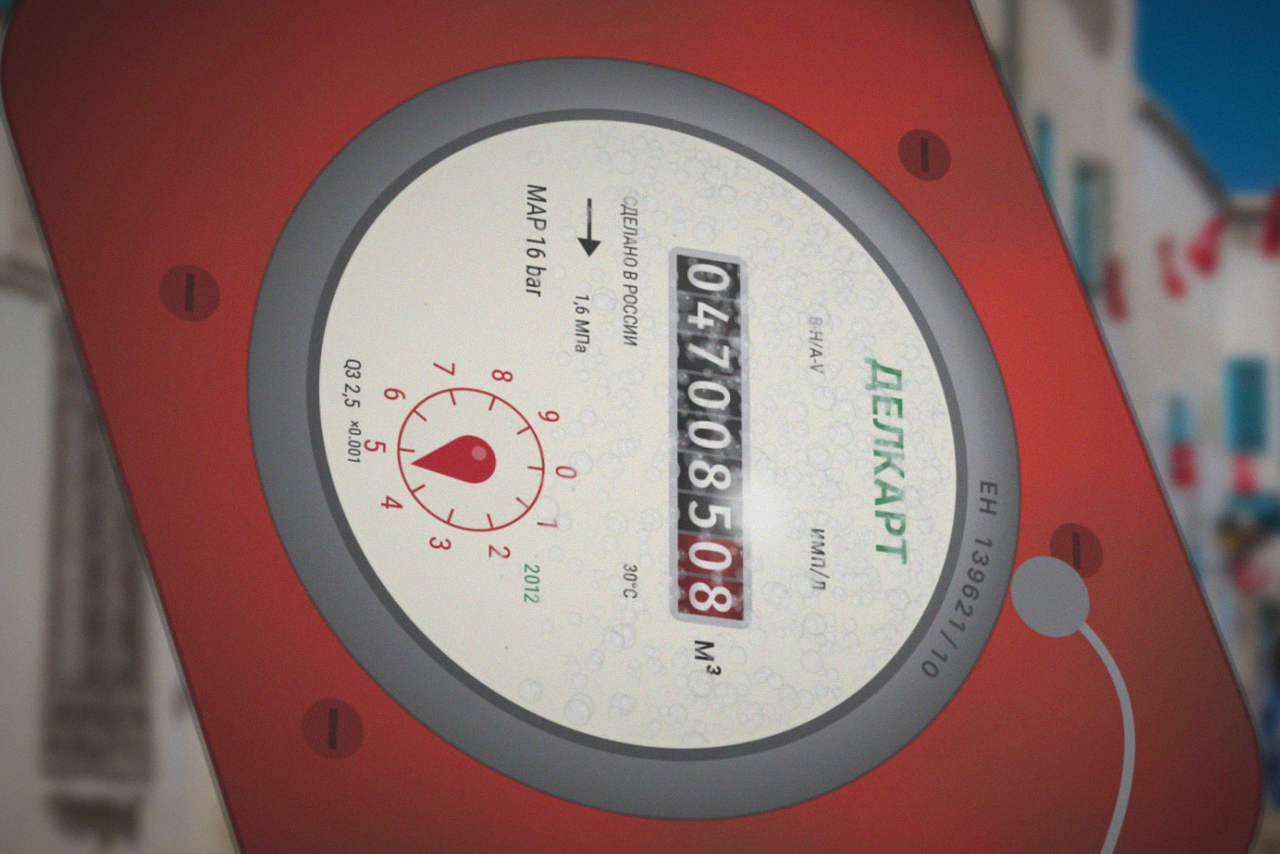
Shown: 470085.084 m³
